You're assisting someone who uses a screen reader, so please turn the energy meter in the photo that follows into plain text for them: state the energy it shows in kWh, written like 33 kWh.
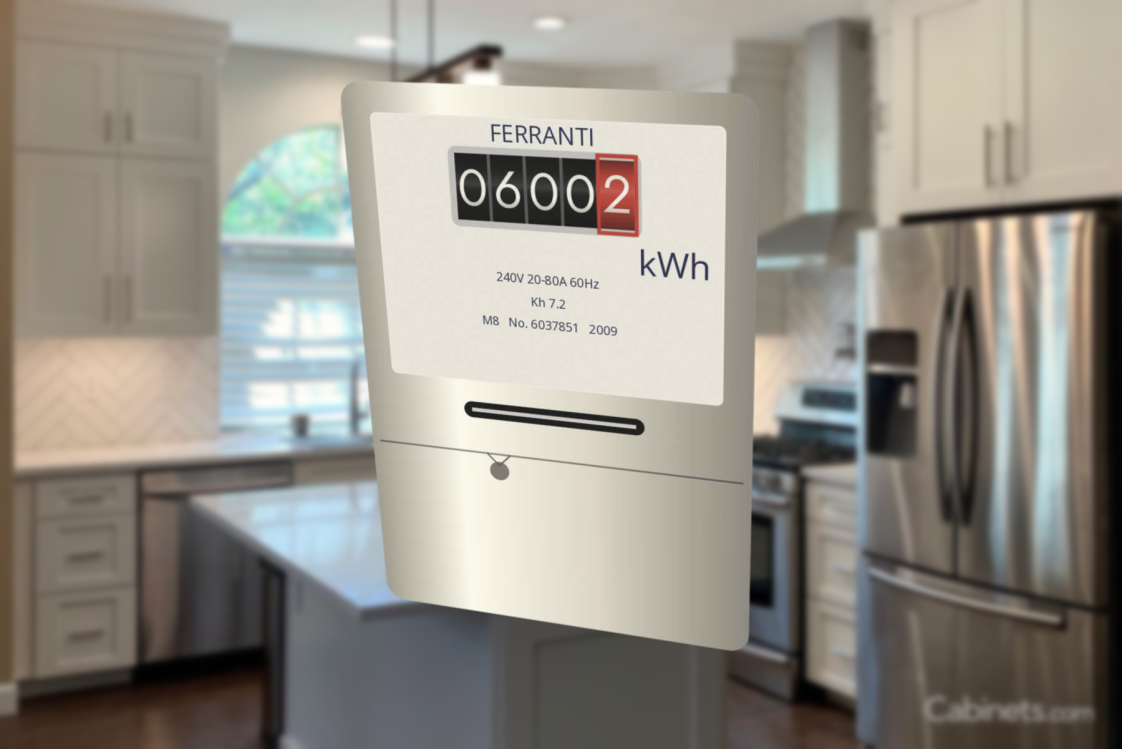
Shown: 600.2 kWh
